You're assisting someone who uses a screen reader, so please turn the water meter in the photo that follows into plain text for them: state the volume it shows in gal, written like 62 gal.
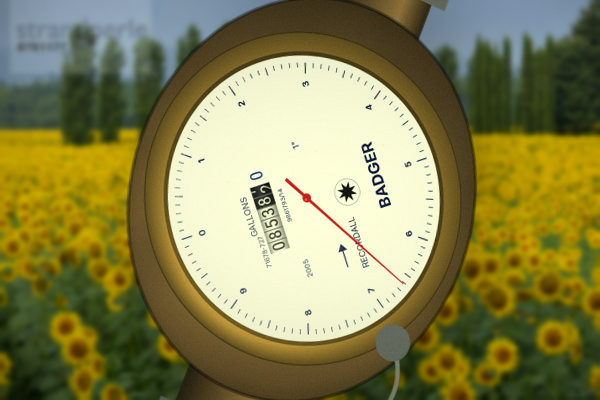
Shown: 853816.6 gal
